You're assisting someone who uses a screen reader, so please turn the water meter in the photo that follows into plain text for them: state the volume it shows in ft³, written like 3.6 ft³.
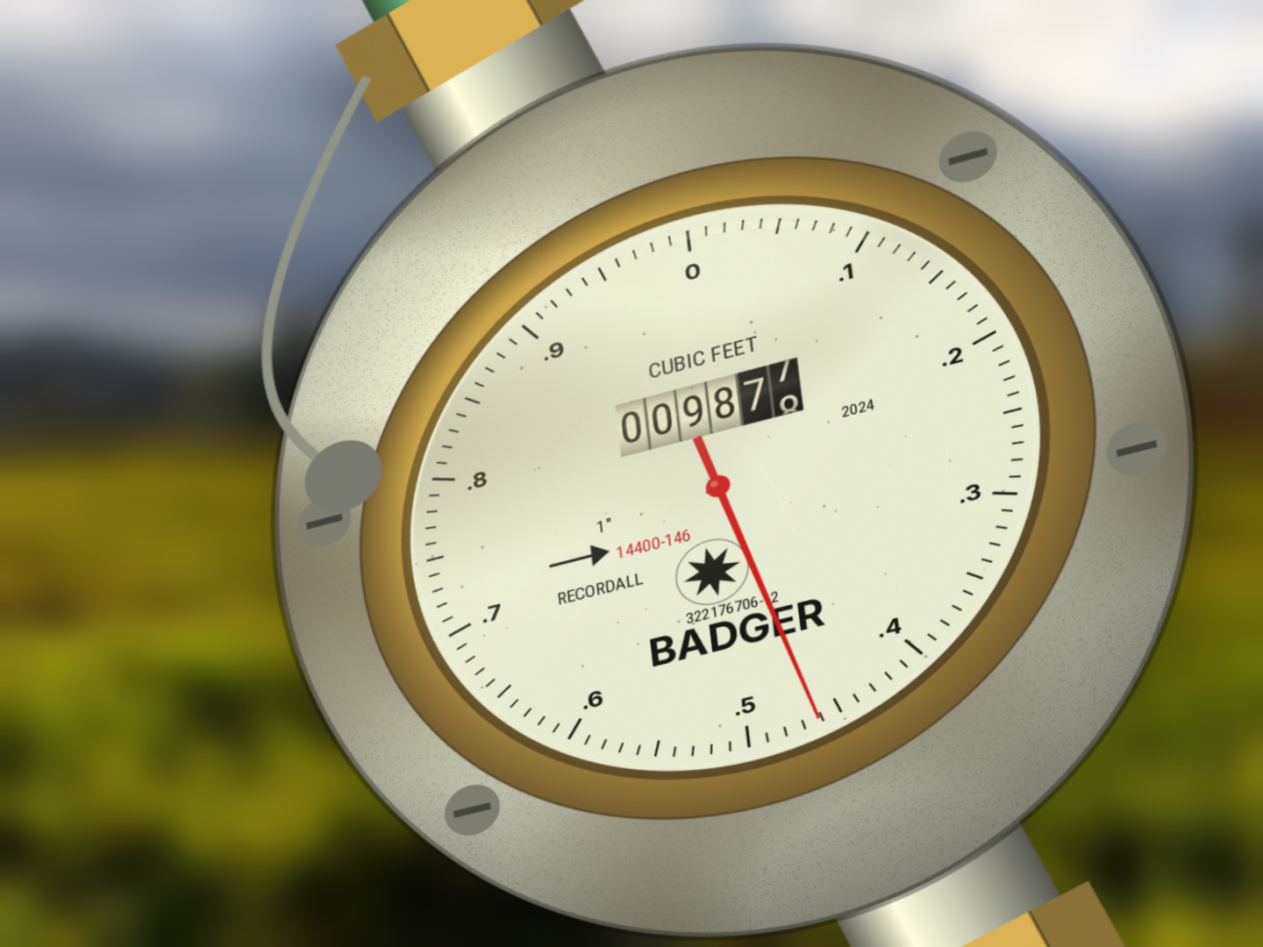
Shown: 9877.46 ft³
